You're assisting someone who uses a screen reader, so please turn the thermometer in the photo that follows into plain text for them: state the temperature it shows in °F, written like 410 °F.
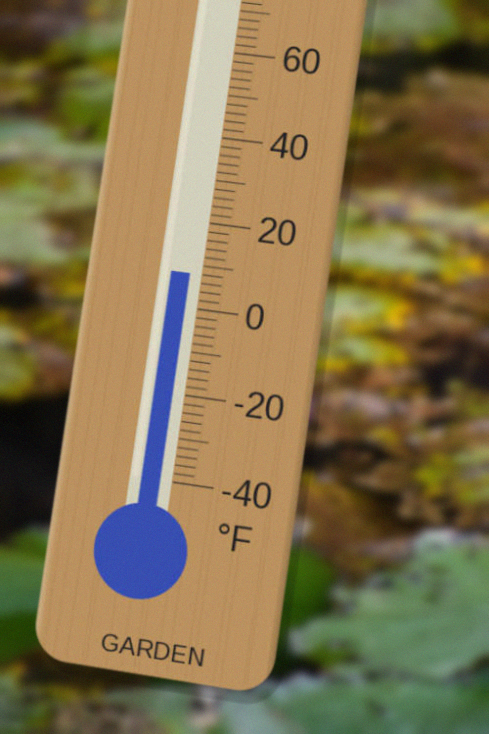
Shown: 8 °F
